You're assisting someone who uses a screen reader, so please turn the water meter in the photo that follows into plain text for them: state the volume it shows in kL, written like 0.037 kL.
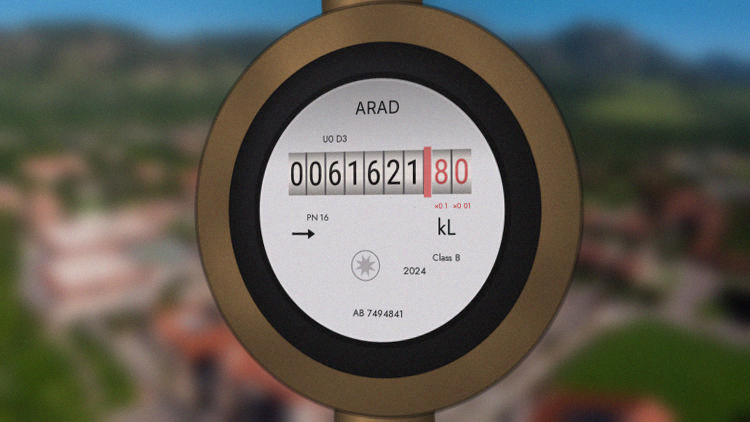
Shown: 61621.80 kL
